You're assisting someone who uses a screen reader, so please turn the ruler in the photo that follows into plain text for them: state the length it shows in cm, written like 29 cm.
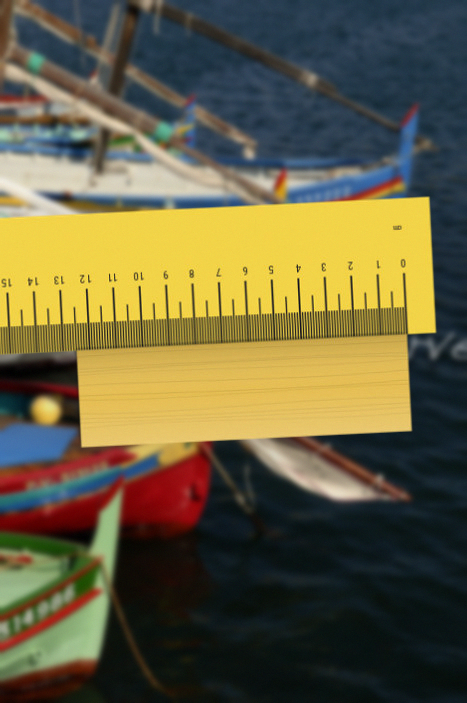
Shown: 12.5 cm
